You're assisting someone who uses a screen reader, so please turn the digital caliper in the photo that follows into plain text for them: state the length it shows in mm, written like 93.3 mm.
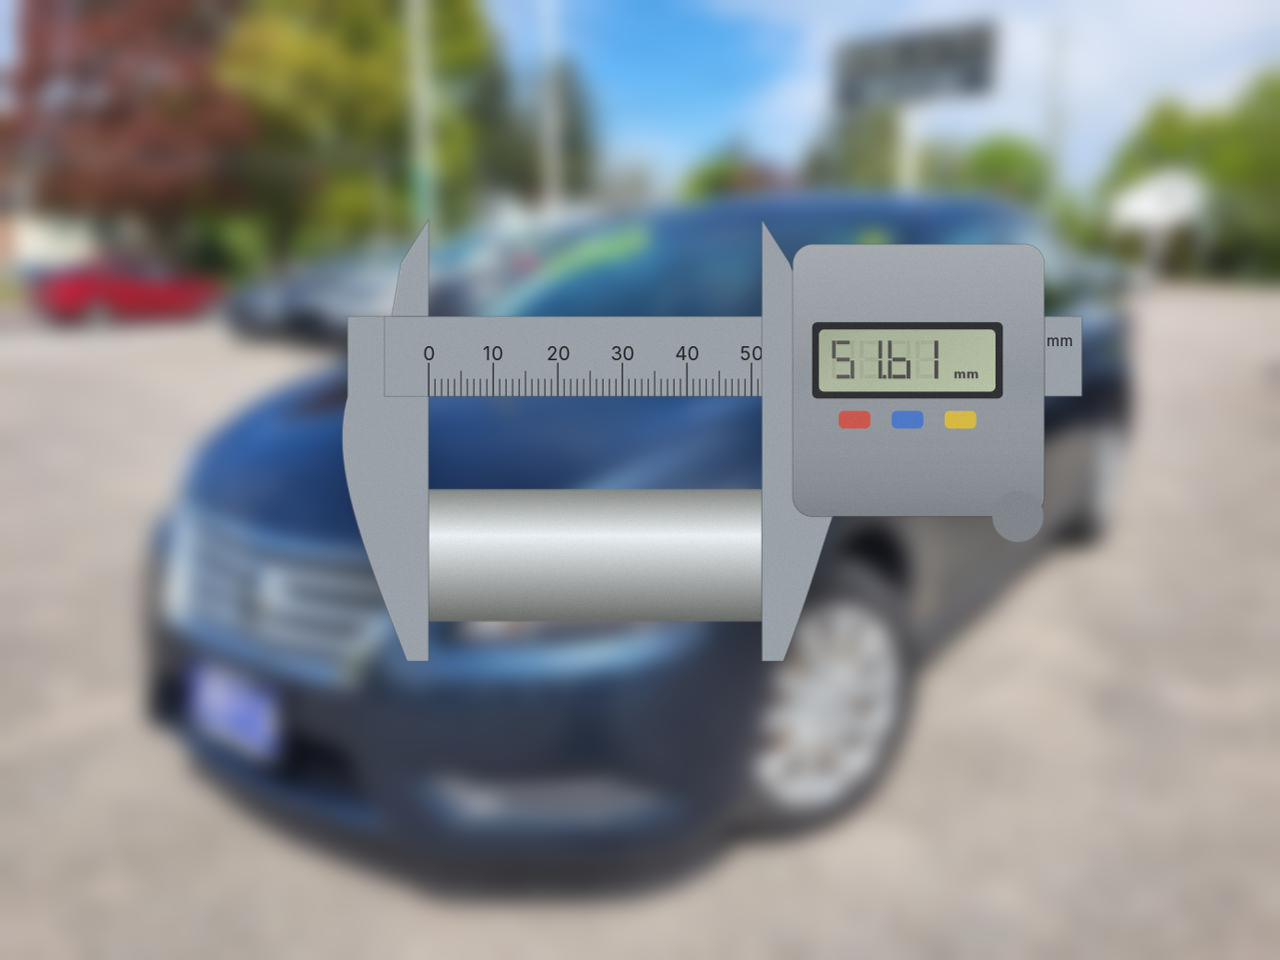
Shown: 51.61 mm
